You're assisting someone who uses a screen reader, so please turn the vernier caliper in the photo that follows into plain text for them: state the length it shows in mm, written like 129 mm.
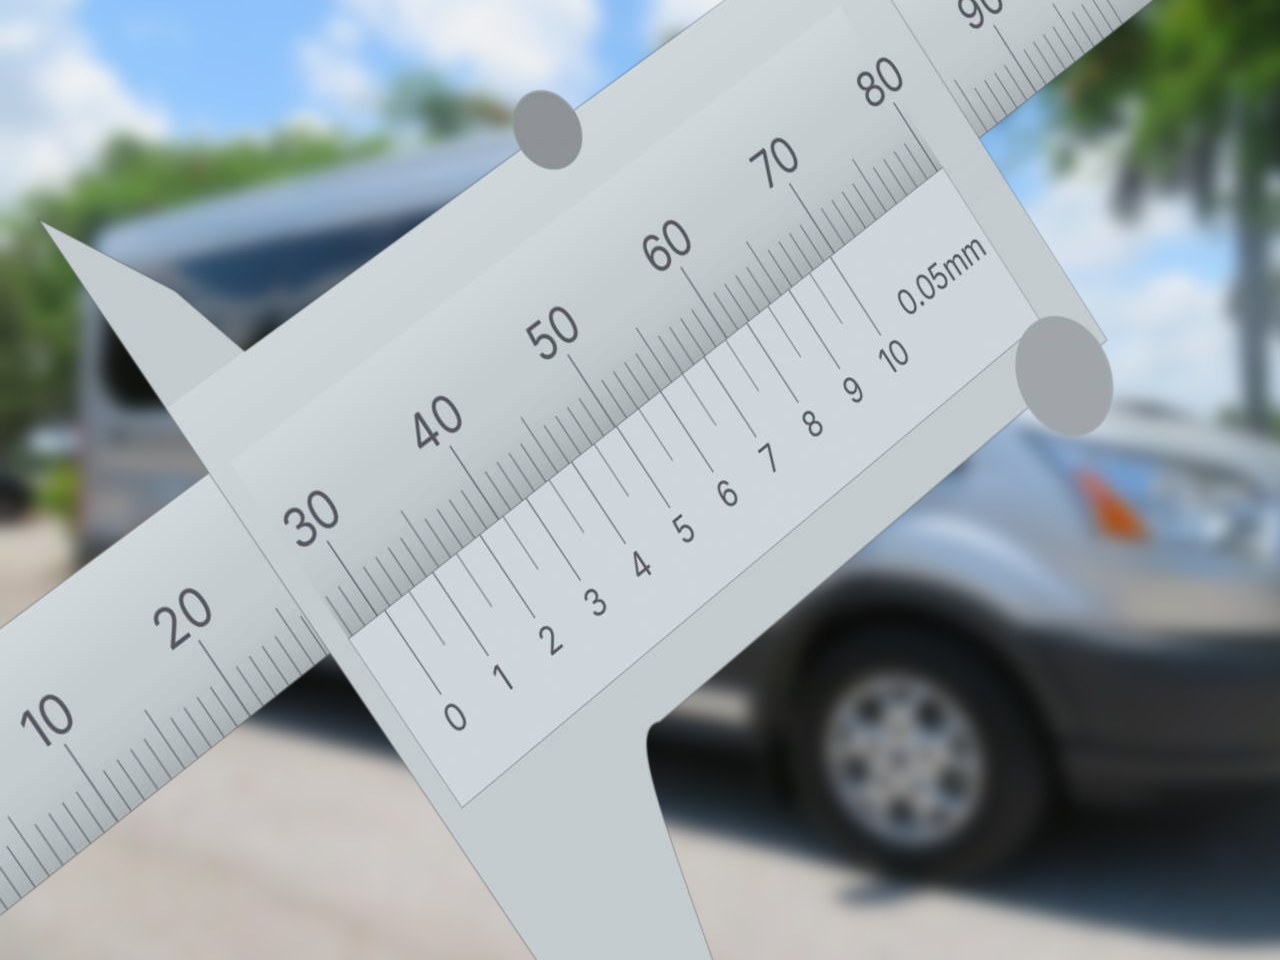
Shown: 30.6 mm
